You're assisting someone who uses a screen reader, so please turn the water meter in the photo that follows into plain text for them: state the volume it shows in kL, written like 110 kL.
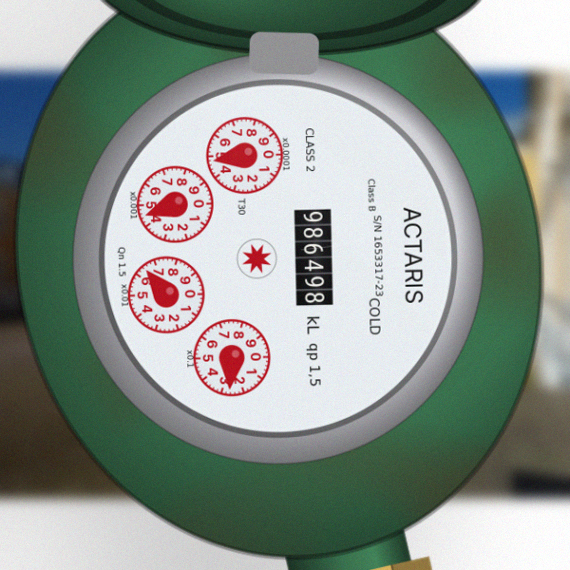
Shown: 986498.2644 kL
